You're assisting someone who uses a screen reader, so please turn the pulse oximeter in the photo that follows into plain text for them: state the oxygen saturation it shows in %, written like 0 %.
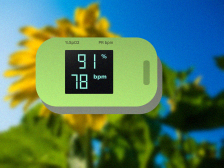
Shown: 91 %
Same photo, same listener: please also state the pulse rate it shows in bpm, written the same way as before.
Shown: 78 bpm
